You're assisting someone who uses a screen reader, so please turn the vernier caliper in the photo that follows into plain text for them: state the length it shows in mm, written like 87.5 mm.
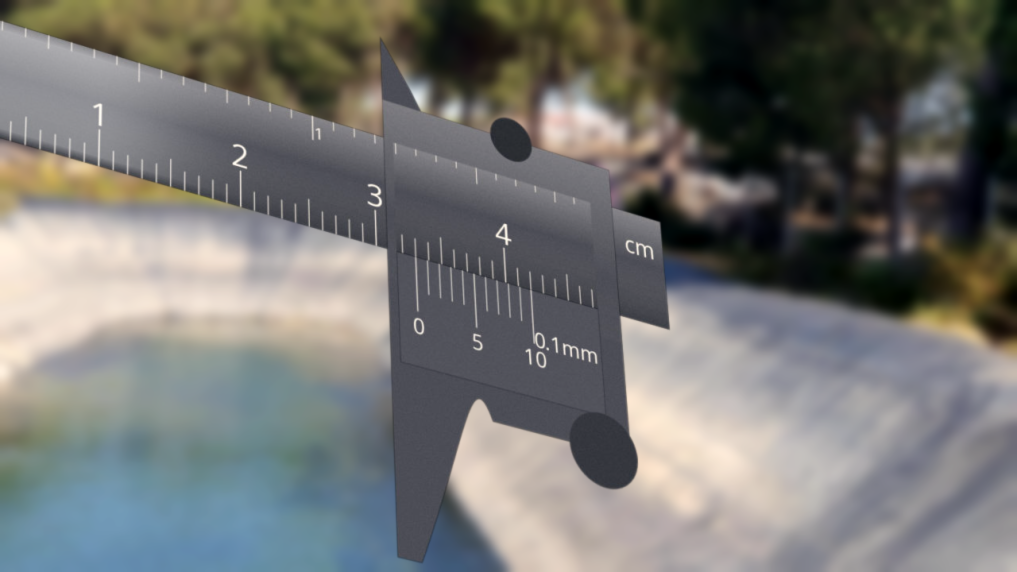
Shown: 33.0 mm
